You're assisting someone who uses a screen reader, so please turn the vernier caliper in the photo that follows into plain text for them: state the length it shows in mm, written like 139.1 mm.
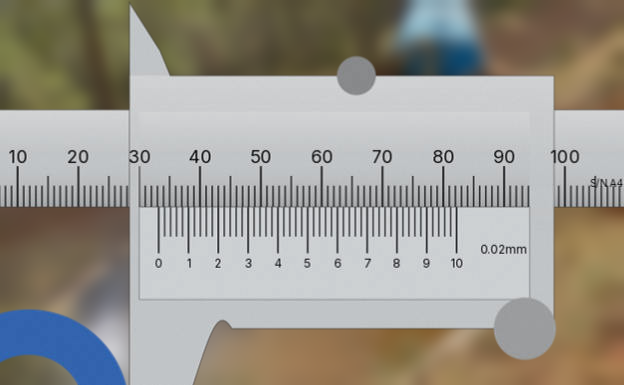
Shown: 33.2 mm
